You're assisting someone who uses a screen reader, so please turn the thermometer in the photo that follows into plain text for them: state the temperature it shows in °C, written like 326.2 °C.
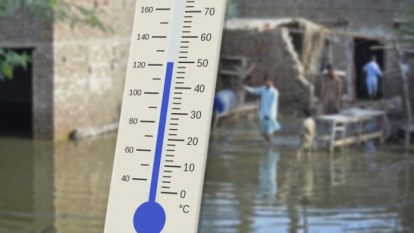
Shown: 50 °C
